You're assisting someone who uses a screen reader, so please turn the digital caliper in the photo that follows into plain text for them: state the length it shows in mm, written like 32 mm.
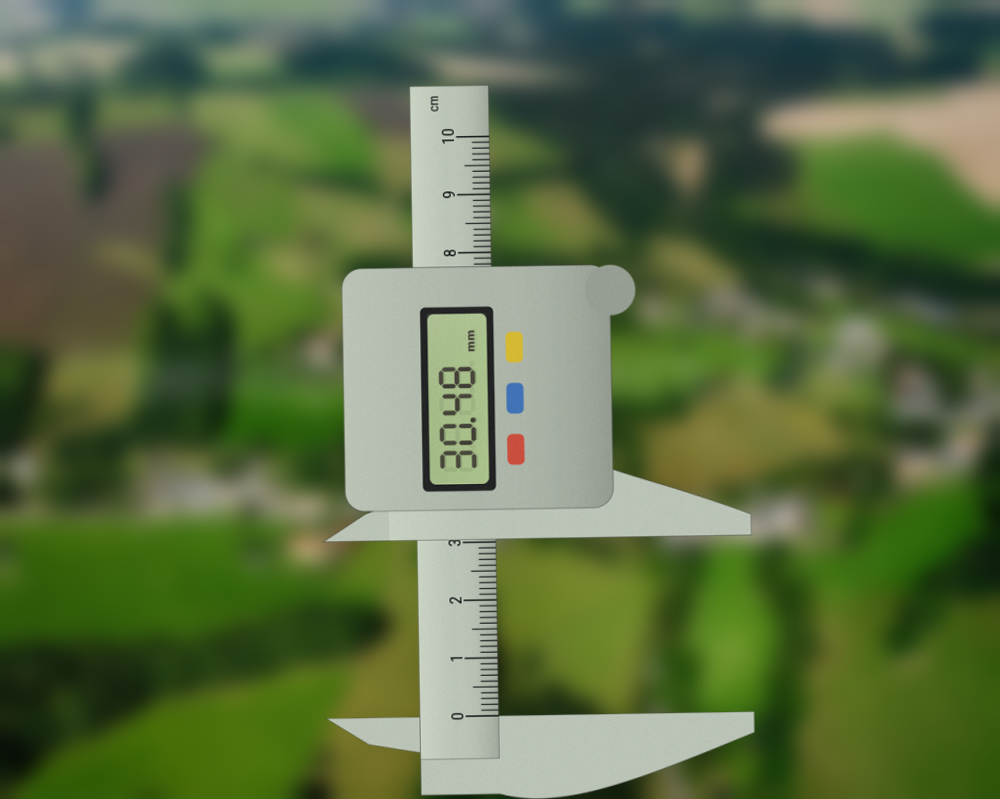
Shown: 30.48 mm
